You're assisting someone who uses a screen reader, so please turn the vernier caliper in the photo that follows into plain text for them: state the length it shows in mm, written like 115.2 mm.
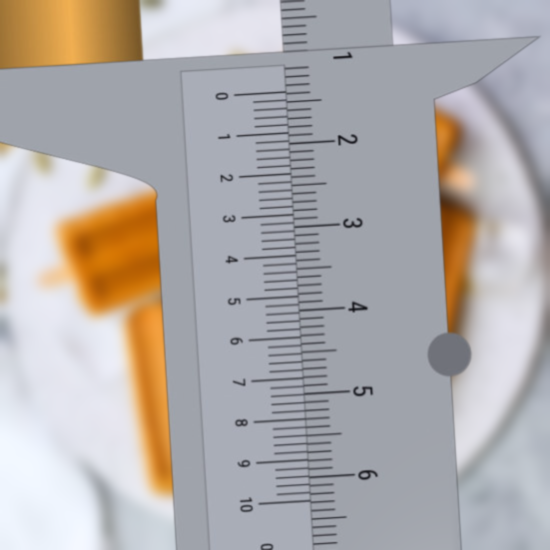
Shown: 13.8 mm
